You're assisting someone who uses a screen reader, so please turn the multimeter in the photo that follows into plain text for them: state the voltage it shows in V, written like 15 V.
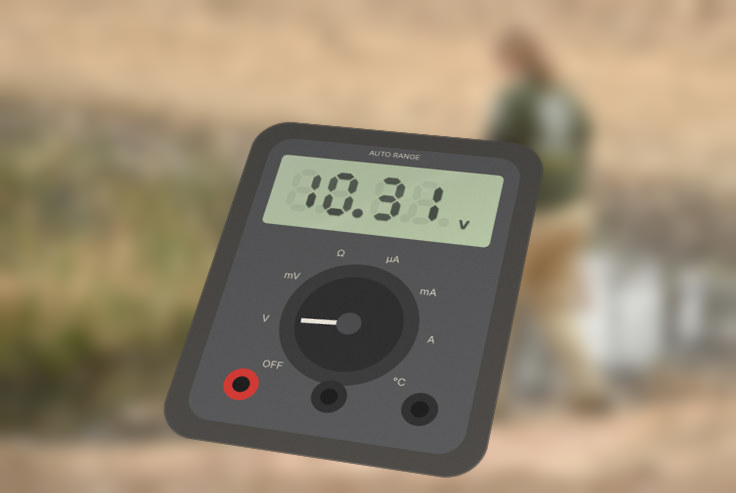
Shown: 10.31 V
